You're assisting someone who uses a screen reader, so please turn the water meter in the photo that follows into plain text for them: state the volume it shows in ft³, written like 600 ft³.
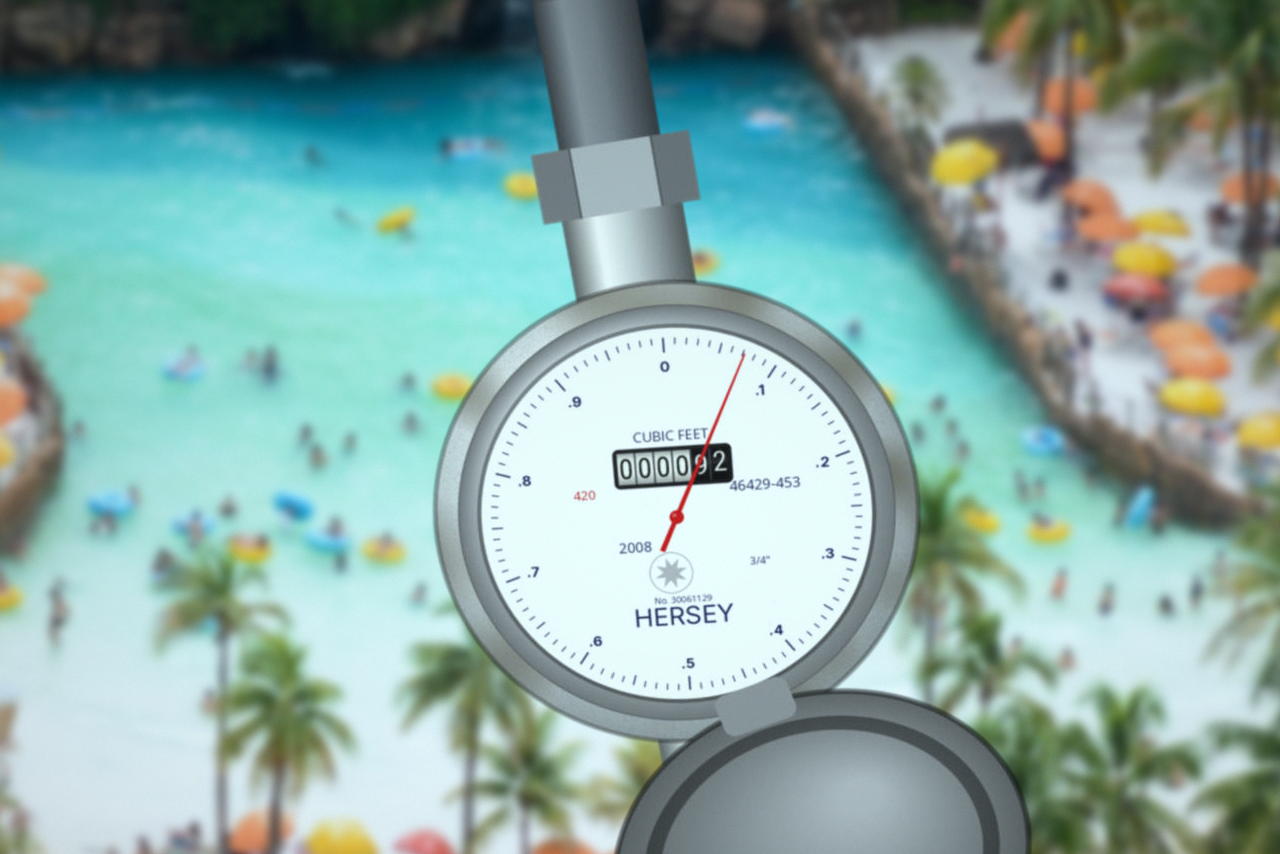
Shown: 92.07 ft³
